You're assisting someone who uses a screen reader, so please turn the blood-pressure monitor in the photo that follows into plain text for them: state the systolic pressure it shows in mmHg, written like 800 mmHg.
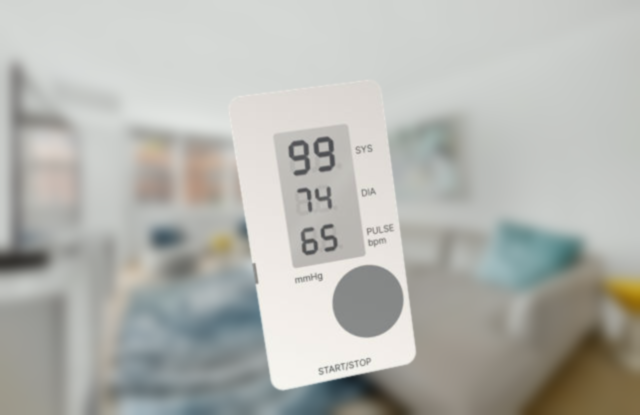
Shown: 99 mmHg
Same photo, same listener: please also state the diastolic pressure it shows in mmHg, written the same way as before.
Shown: 74 mmHg
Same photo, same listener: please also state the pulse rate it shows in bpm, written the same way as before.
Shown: 65 bpm
